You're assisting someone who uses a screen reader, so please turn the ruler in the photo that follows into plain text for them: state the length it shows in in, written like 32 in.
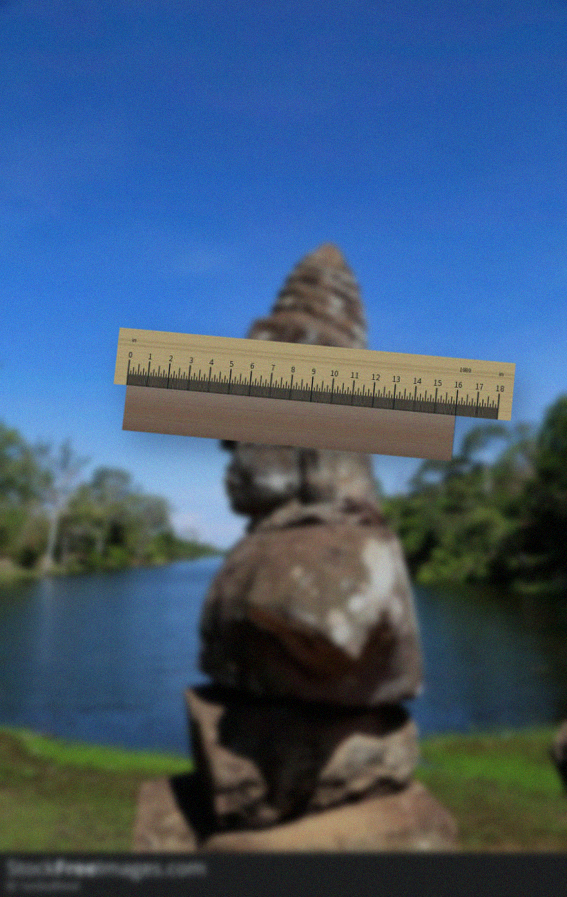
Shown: 16 in
